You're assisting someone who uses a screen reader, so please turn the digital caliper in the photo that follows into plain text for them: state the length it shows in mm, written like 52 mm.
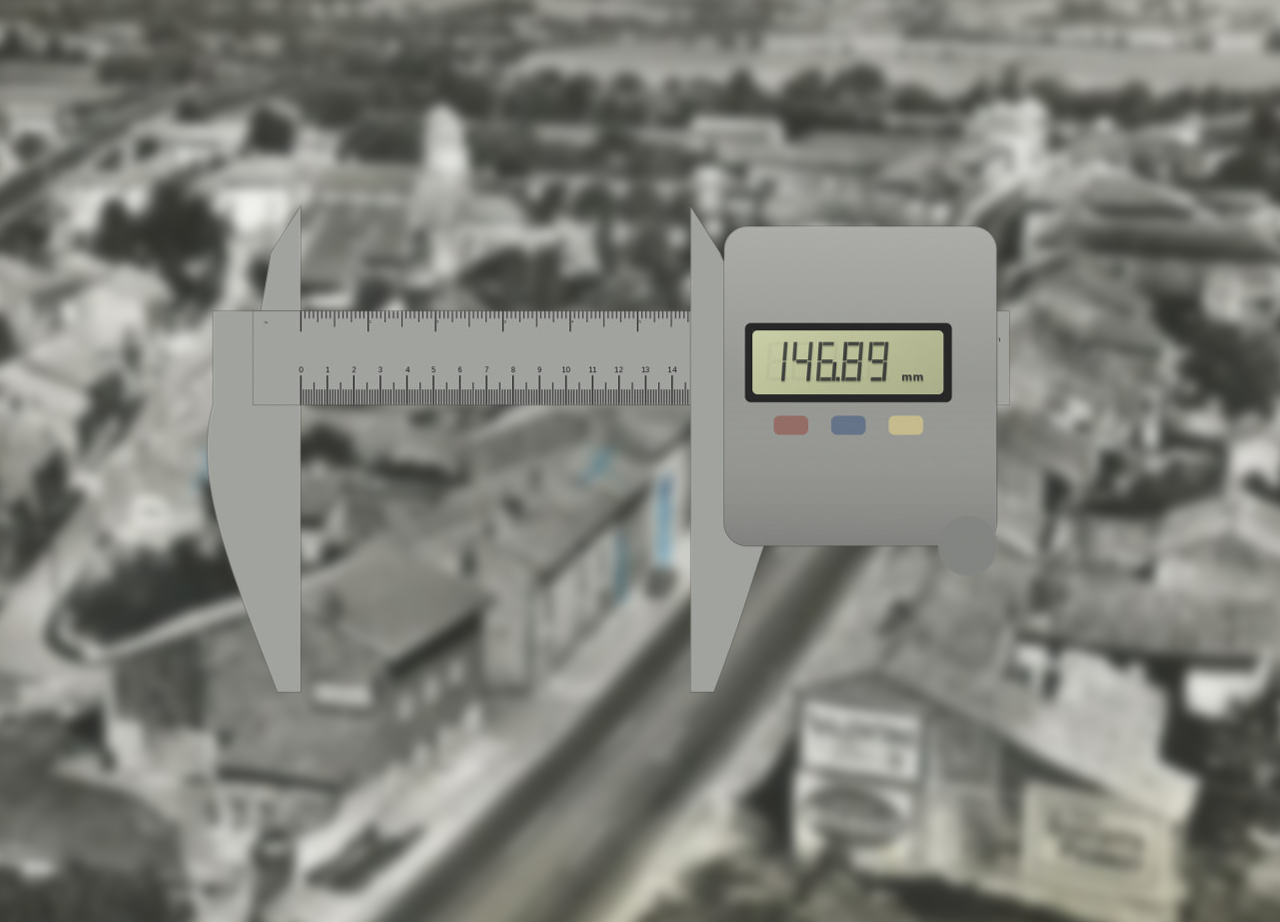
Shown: 146.89 mm
